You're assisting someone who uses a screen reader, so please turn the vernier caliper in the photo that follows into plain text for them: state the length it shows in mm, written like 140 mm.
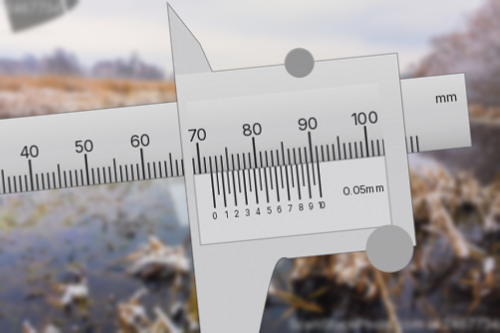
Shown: 72.0 mm
